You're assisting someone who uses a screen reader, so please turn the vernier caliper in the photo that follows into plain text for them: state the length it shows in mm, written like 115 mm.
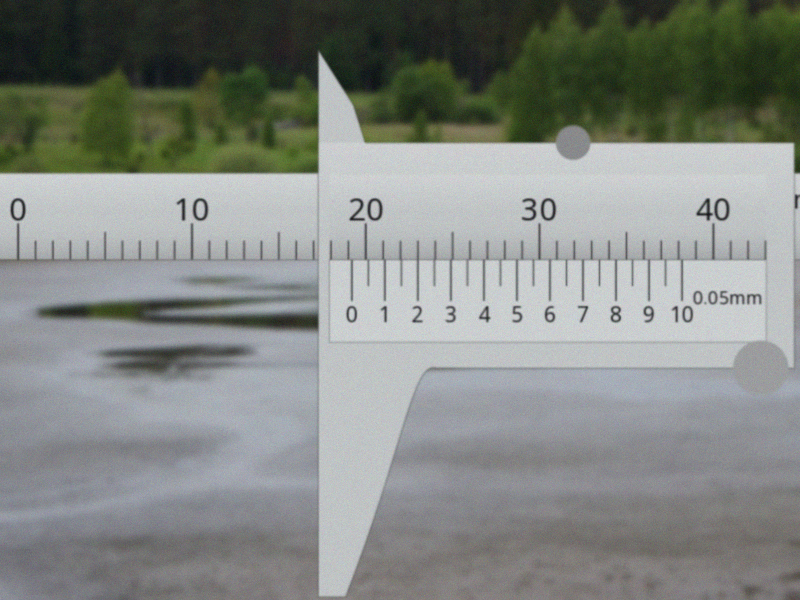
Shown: 19.2 mm
